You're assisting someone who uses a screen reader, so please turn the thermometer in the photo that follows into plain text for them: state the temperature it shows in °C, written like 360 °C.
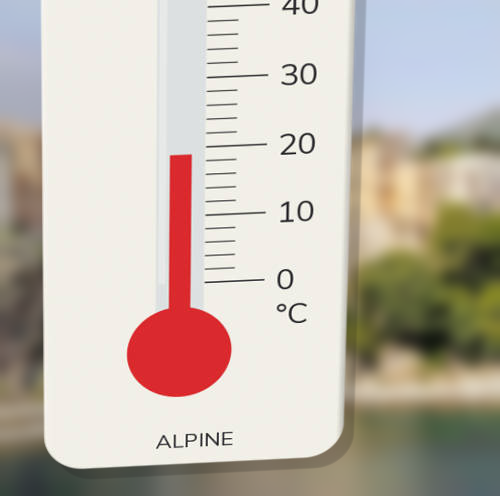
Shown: 19 °C
